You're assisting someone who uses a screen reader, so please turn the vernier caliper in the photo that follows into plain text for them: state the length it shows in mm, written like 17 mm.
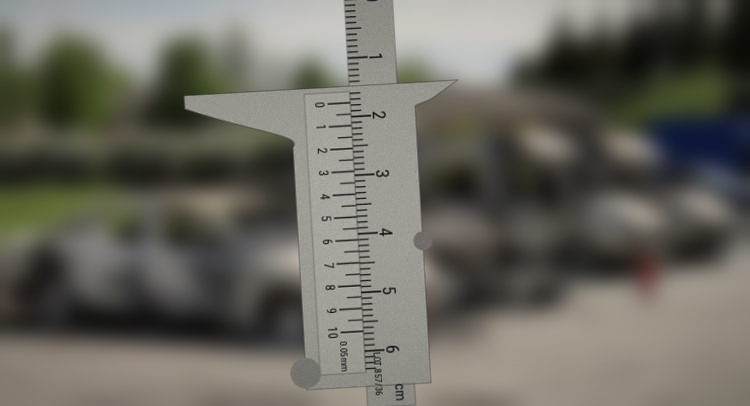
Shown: 17.6 mm
